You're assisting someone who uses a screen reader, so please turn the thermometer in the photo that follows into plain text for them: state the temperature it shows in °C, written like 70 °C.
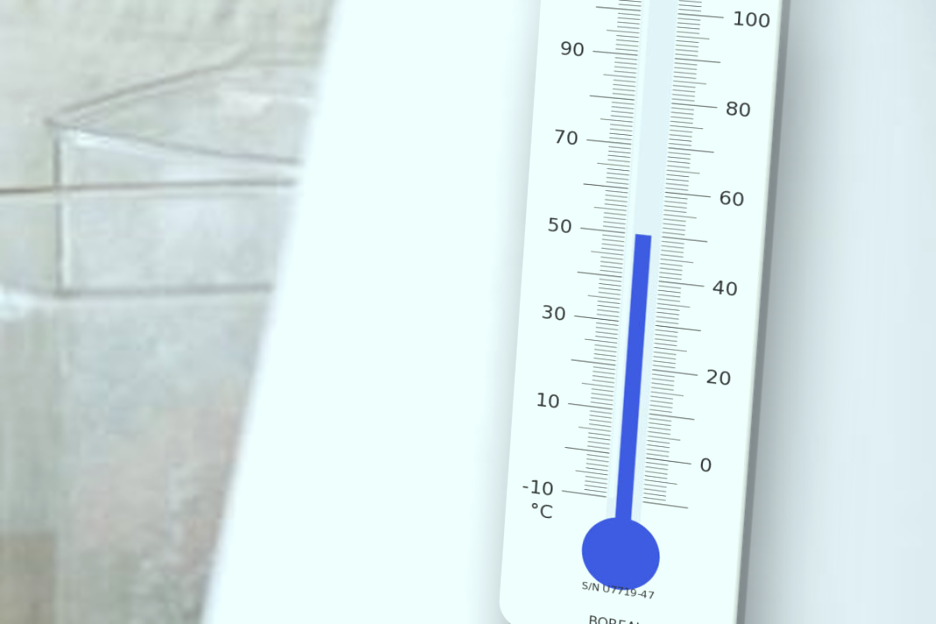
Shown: 50 °C
